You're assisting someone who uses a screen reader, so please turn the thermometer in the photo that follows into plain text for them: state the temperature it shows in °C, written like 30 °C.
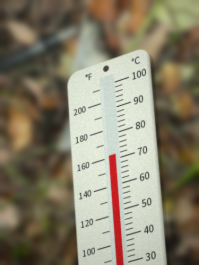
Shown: 72 °C
